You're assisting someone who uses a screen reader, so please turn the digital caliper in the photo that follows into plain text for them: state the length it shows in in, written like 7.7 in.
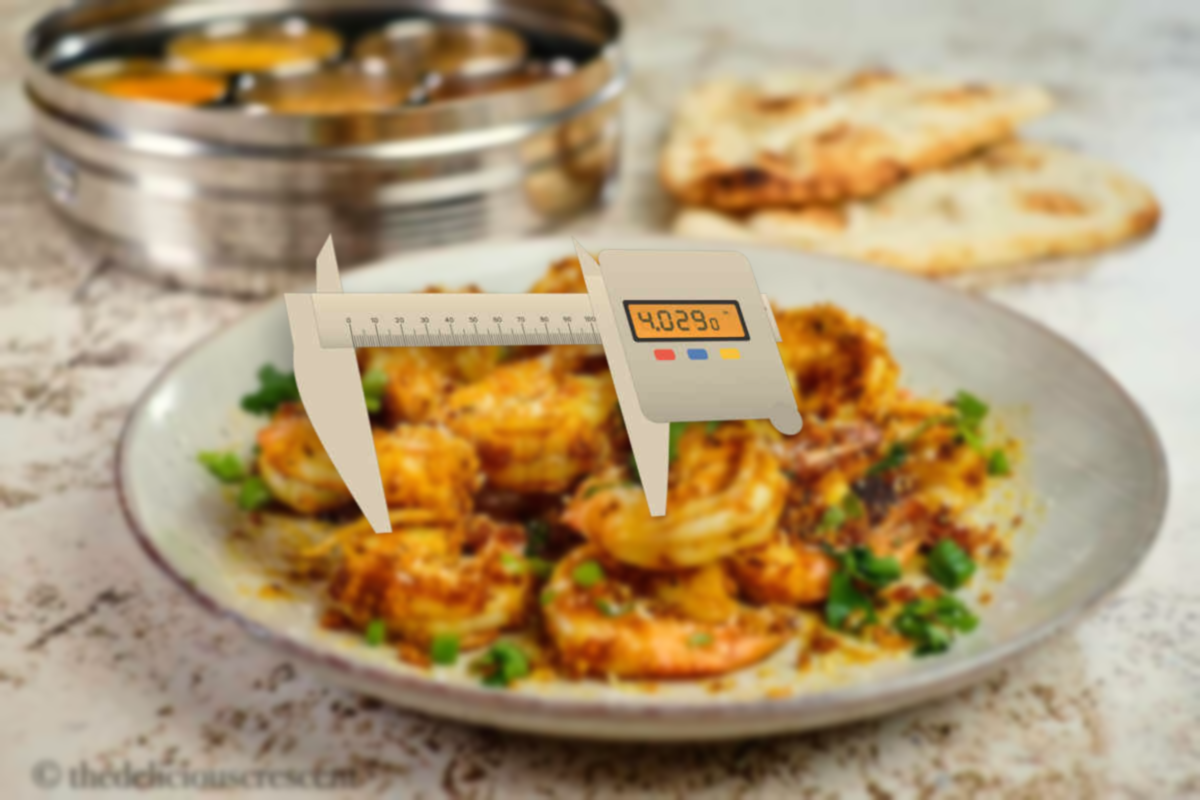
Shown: 4.0290 in
